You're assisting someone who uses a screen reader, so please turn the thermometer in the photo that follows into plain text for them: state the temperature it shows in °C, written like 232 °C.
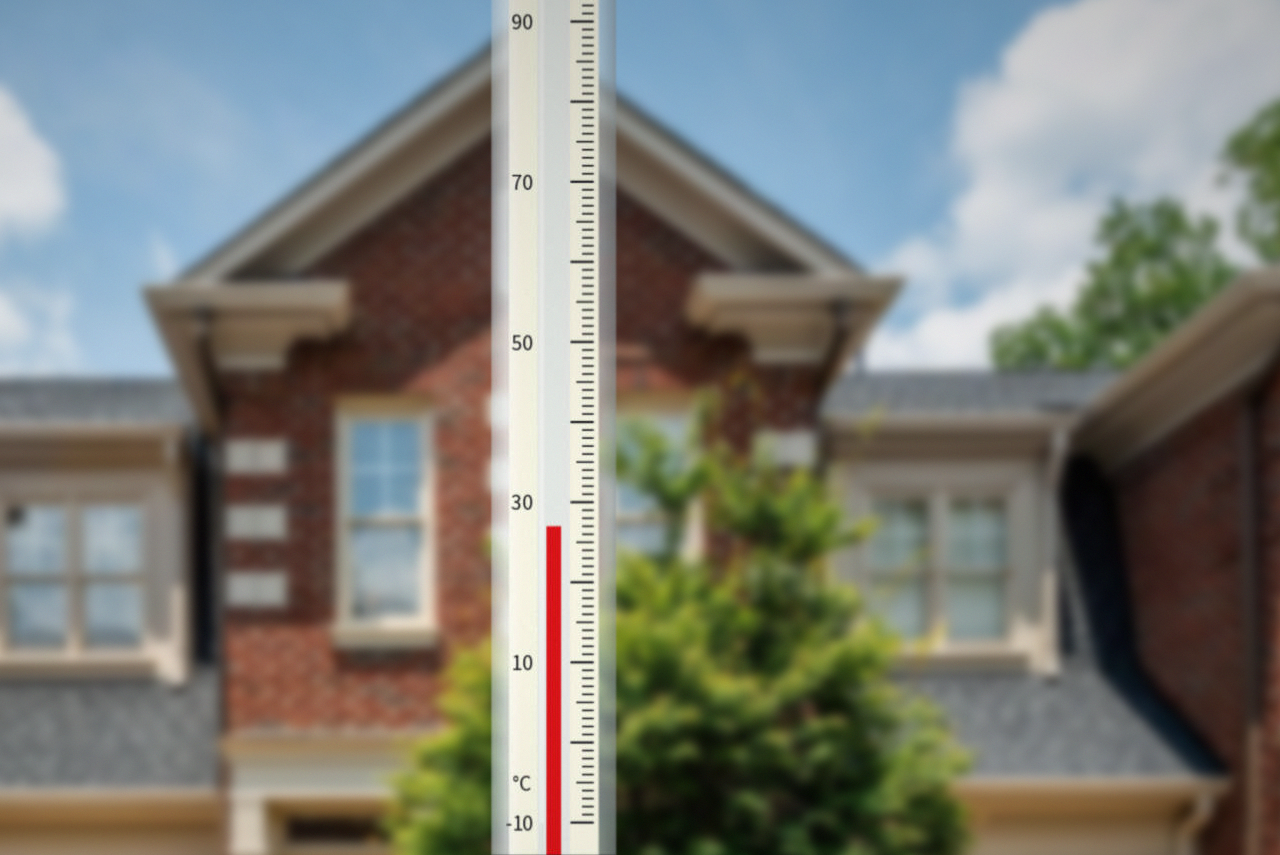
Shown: 27 °C
